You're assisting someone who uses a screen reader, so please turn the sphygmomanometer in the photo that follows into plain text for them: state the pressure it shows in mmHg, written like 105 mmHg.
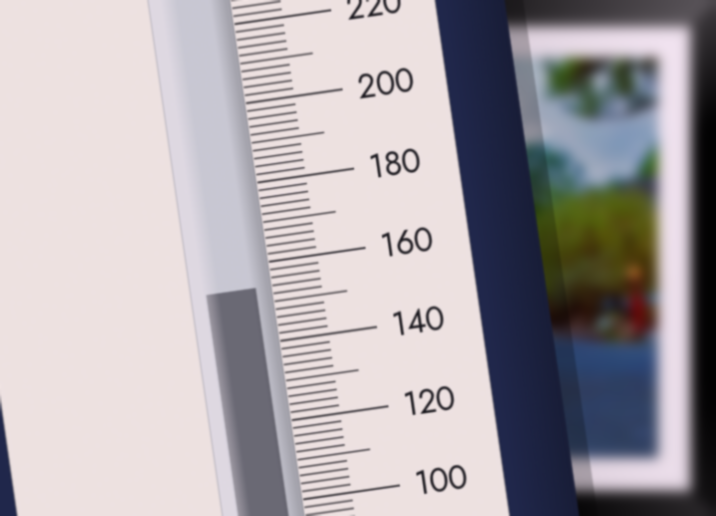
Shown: 154 mmHg
